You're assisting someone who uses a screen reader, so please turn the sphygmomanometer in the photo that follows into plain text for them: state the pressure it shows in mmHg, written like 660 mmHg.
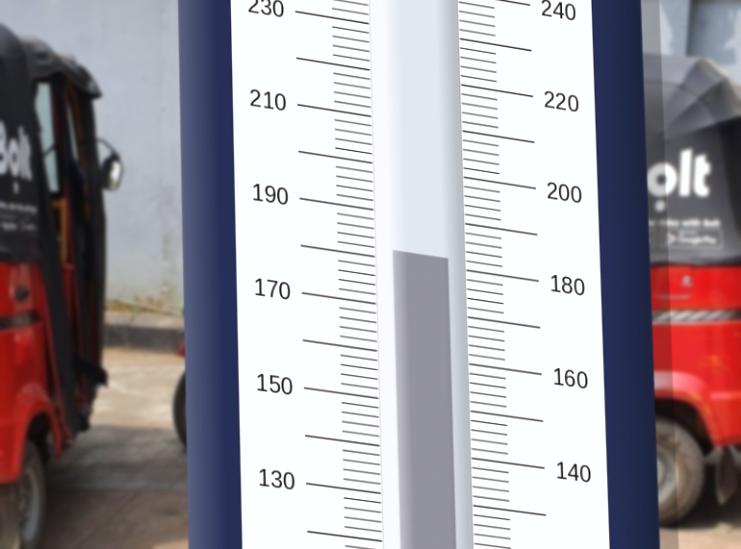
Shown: 182 mmHg
